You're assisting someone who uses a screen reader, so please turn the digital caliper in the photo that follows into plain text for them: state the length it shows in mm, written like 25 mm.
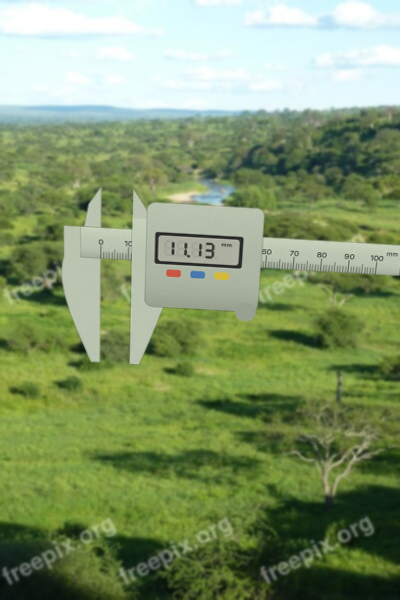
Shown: 11.13 mm
